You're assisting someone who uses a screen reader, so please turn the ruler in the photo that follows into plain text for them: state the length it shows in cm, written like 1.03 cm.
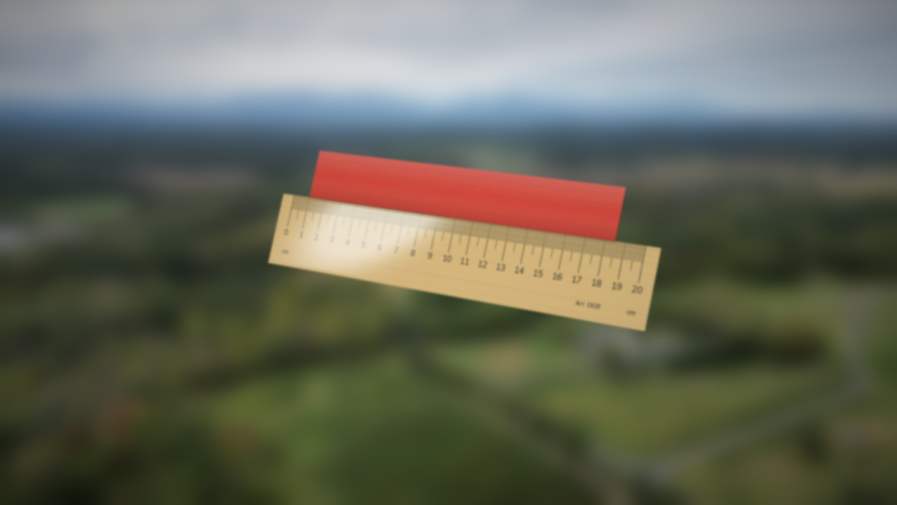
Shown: 17.5 cm
